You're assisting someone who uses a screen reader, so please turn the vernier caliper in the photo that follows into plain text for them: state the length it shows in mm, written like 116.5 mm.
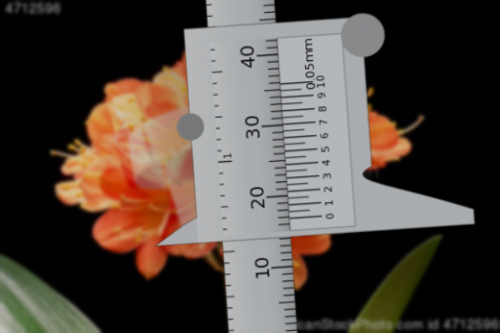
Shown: 16.8 mm
